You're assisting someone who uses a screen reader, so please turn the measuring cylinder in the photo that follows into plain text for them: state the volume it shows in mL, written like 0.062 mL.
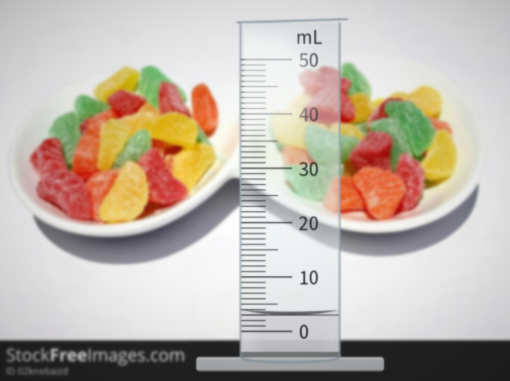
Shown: 3 mL
